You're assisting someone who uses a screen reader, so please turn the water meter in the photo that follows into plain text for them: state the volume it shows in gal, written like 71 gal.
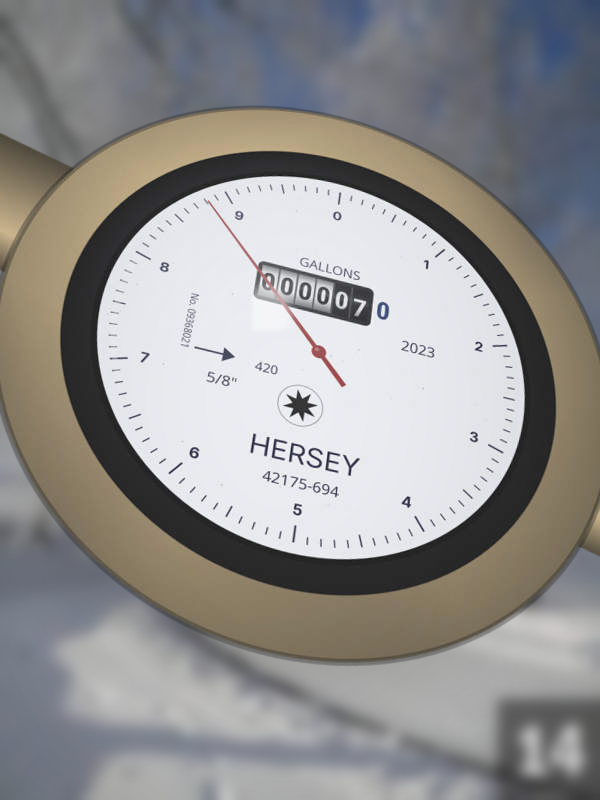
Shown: 68.8 gal
